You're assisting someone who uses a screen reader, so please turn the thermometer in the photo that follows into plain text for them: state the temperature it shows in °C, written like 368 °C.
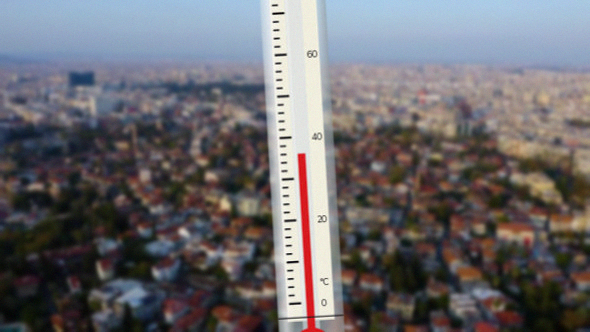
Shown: 36 °C
